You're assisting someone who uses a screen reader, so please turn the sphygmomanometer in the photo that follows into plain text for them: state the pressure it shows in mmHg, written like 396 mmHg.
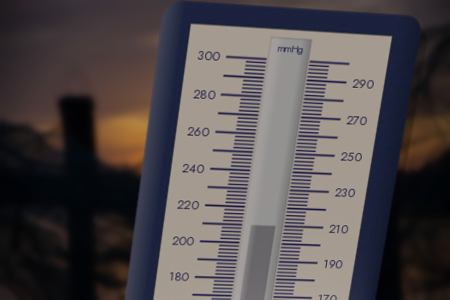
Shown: 210 mmHg
